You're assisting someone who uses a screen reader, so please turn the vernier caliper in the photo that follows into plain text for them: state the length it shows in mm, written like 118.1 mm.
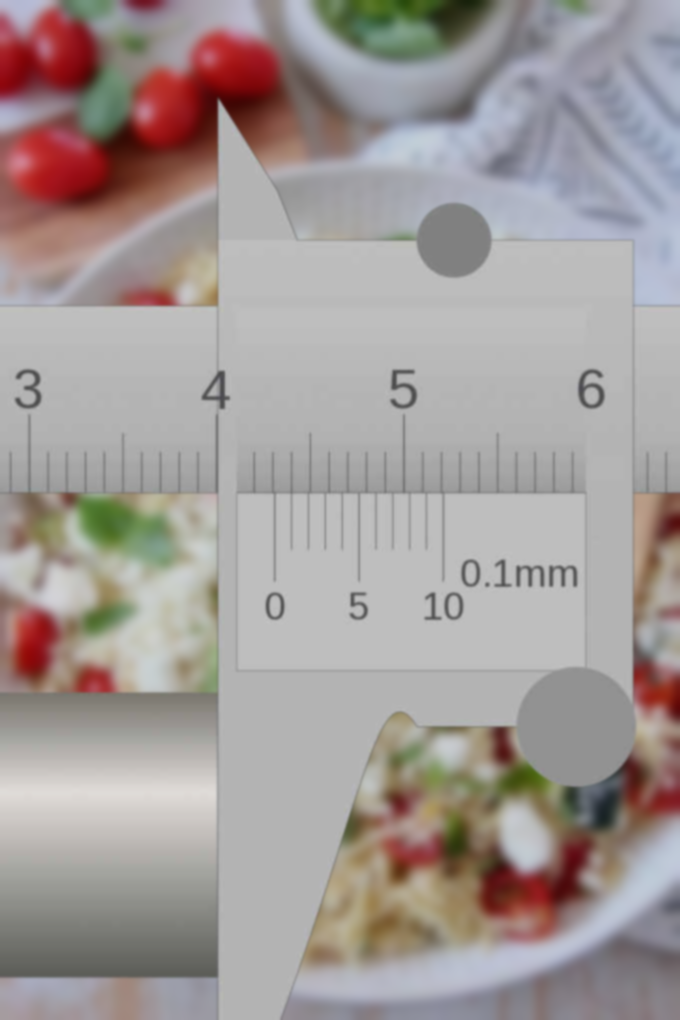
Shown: 43.1 mm
